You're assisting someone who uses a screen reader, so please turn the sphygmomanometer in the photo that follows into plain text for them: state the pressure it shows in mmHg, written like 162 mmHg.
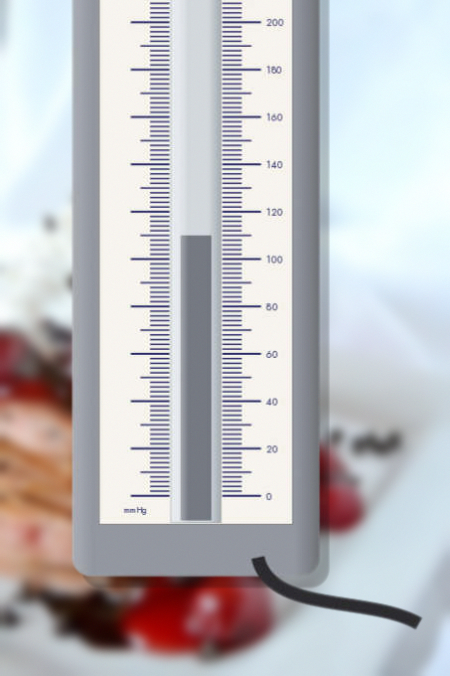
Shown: 110 mmHg
